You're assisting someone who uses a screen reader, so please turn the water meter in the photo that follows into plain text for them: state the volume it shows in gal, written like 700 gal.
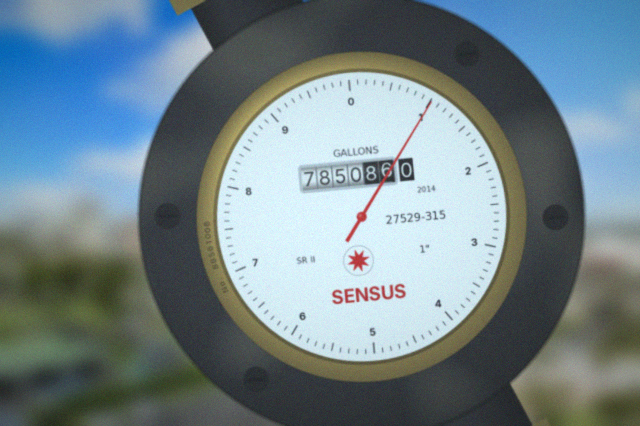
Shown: 7850861.0 gal
